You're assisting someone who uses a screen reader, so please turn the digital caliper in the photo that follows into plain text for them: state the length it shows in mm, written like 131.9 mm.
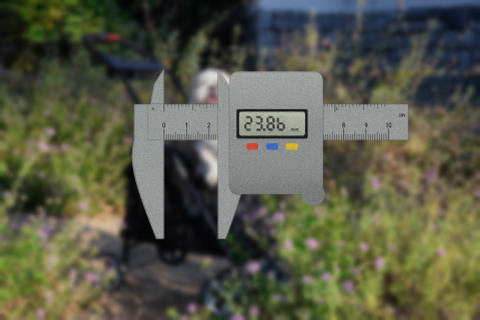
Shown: 23.86 mm
